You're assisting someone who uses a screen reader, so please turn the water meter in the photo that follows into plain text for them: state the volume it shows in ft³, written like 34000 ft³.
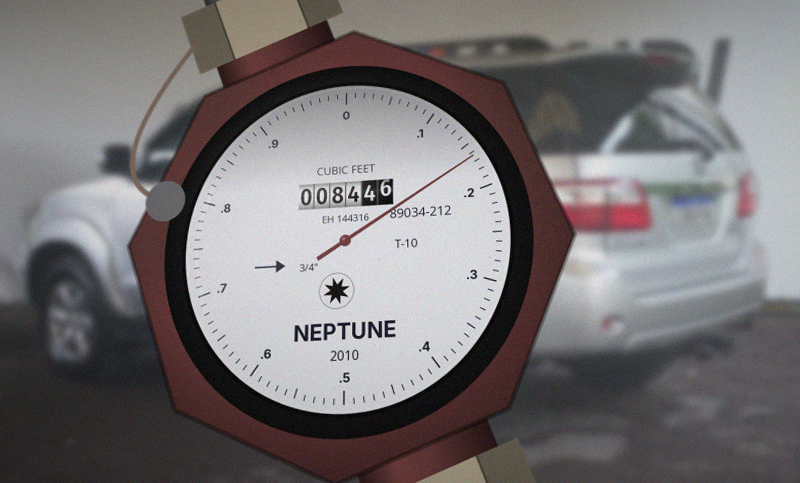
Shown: 8446.16 ft³
